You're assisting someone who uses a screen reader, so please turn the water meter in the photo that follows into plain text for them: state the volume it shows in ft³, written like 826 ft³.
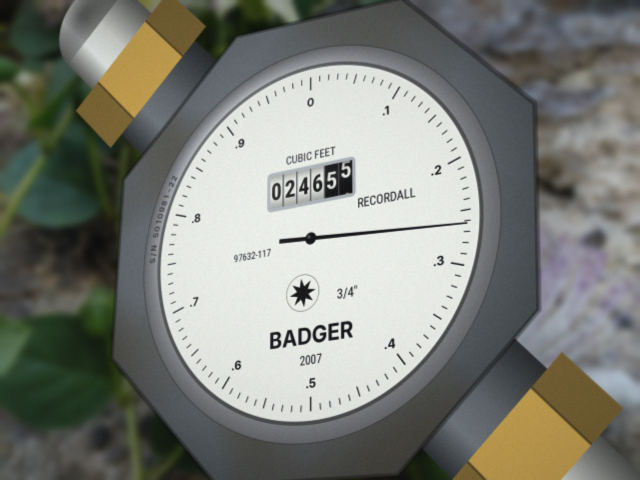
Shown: 24655.26 ft³
